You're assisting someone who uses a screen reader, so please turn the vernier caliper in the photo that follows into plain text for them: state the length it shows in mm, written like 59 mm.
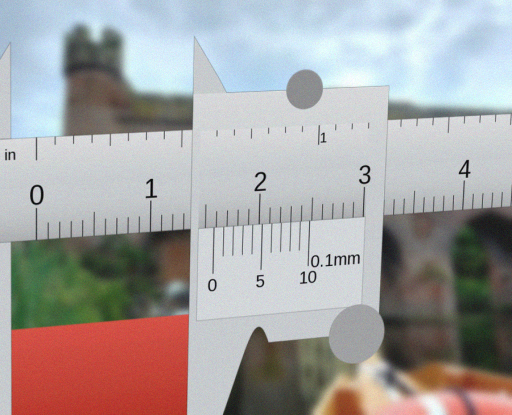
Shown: 15.8 mm
